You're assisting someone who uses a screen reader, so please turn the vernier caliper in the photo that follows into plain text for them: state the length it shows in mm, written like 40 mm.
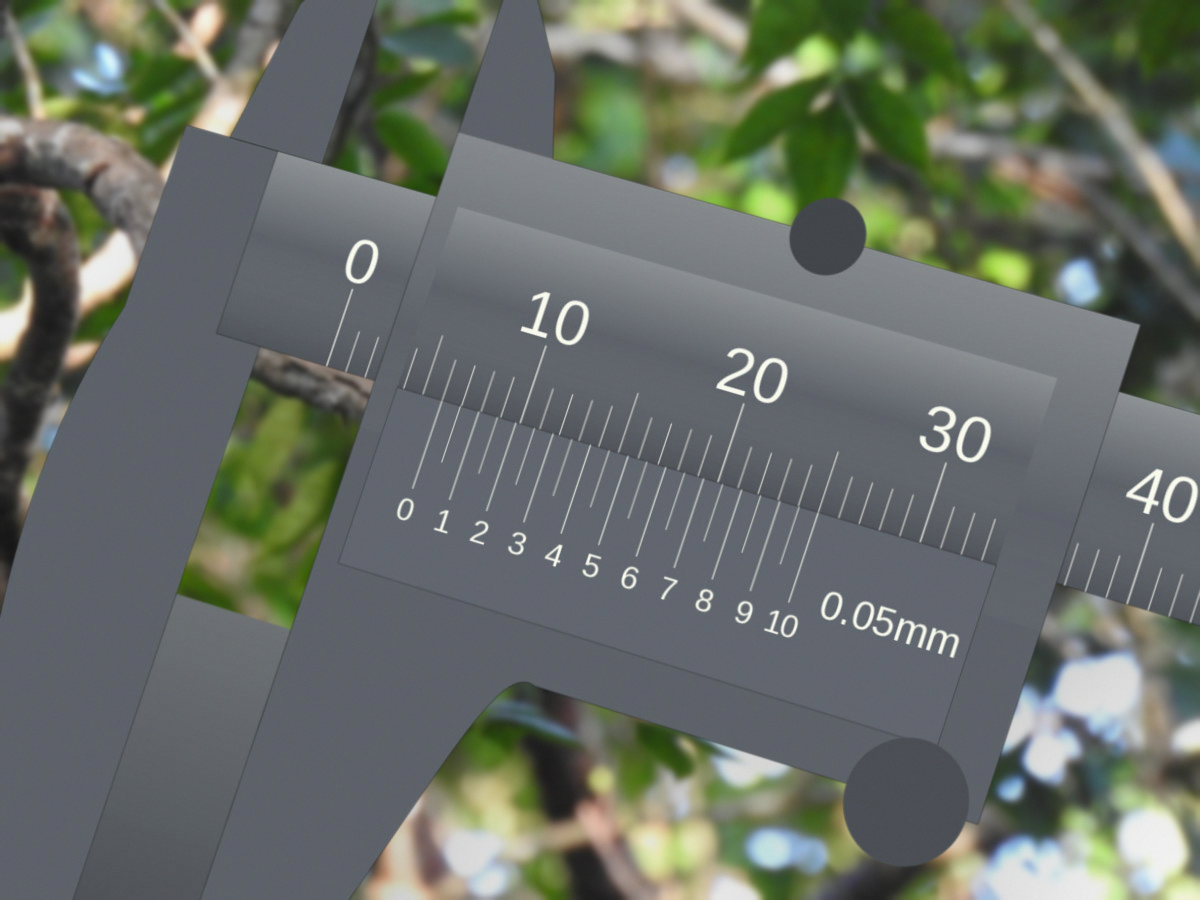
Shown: 6.0 mm
